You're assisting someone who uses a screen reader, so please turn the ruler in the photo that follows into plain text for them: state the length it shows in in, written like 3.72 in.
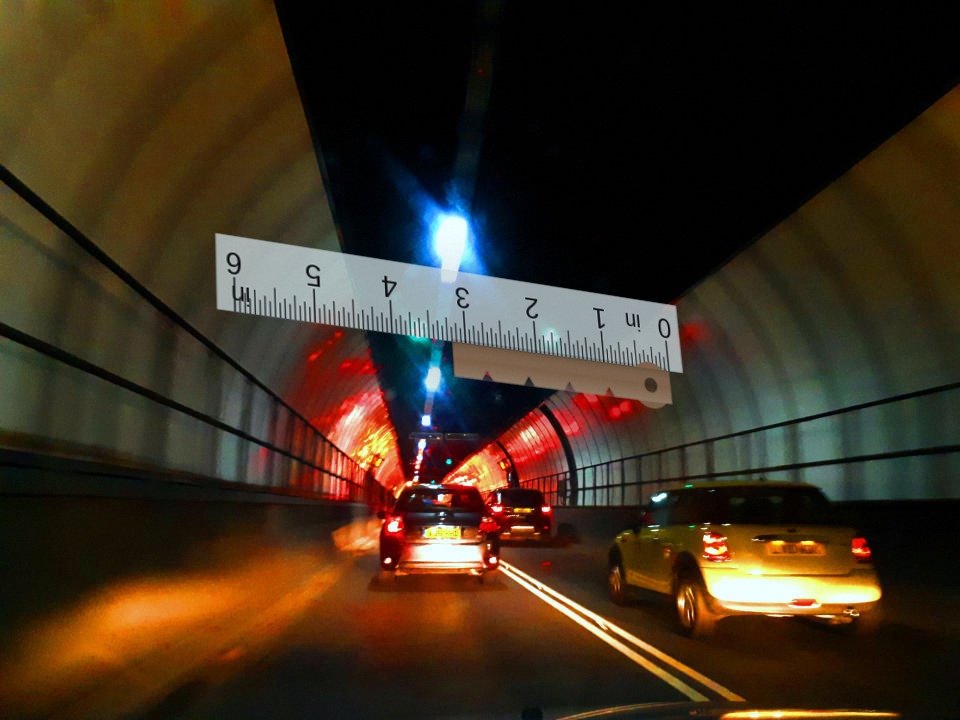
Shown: 3.1875 in
